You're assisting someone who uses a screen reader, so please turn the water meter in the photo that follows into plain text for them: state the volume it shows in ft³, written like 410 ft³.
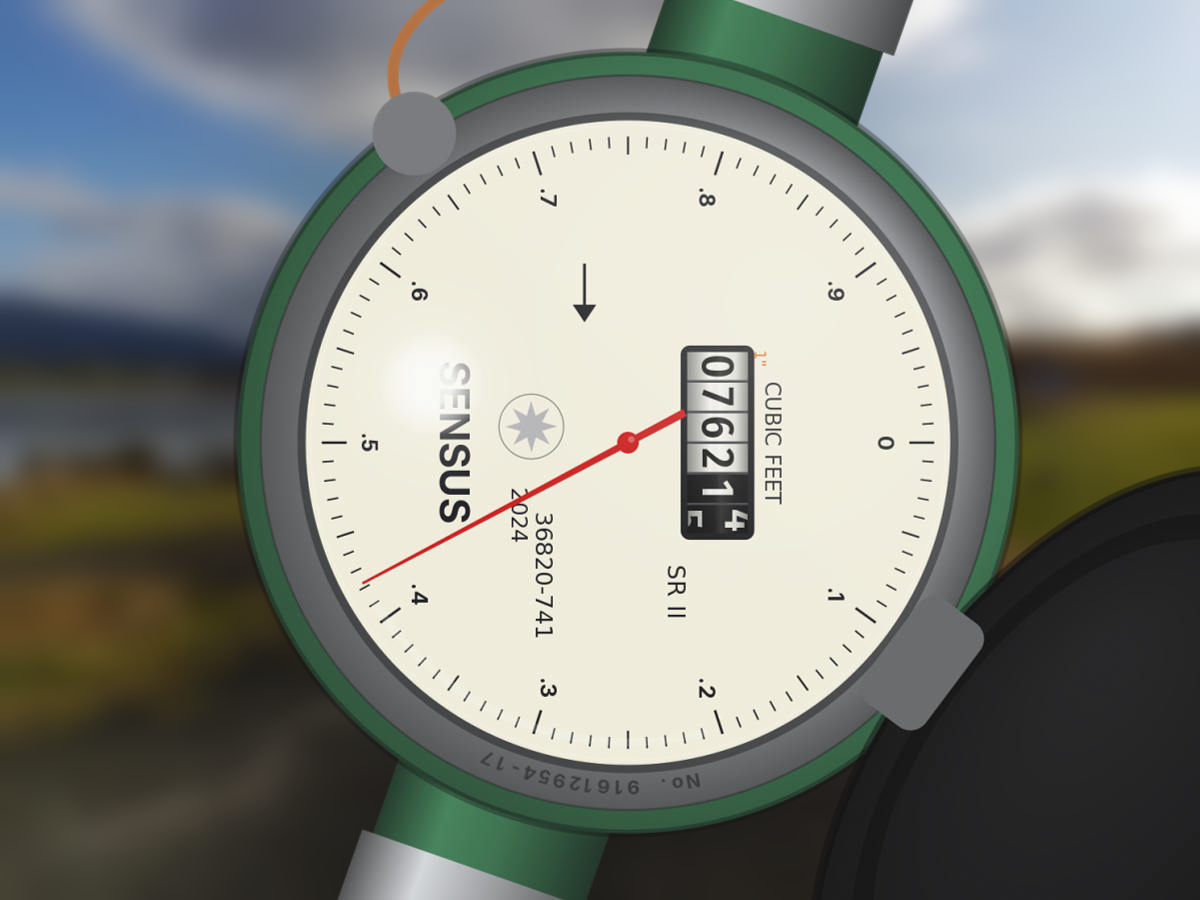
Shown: 76214.42 ft³
